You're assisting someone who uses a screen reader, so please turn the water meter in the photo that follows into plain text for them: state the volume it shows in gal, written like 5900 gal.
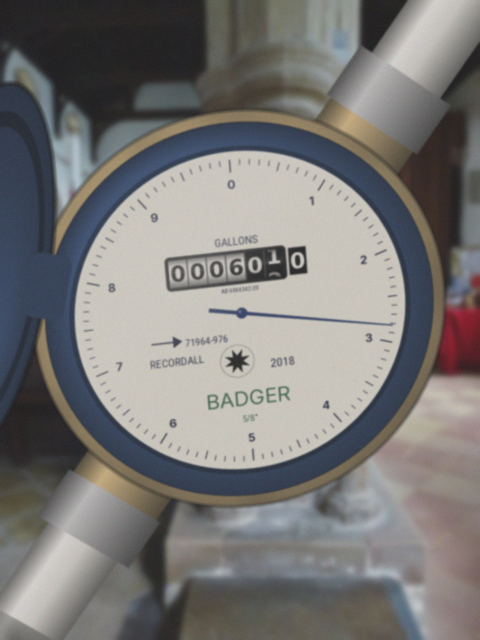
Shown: 6012.8 gal
